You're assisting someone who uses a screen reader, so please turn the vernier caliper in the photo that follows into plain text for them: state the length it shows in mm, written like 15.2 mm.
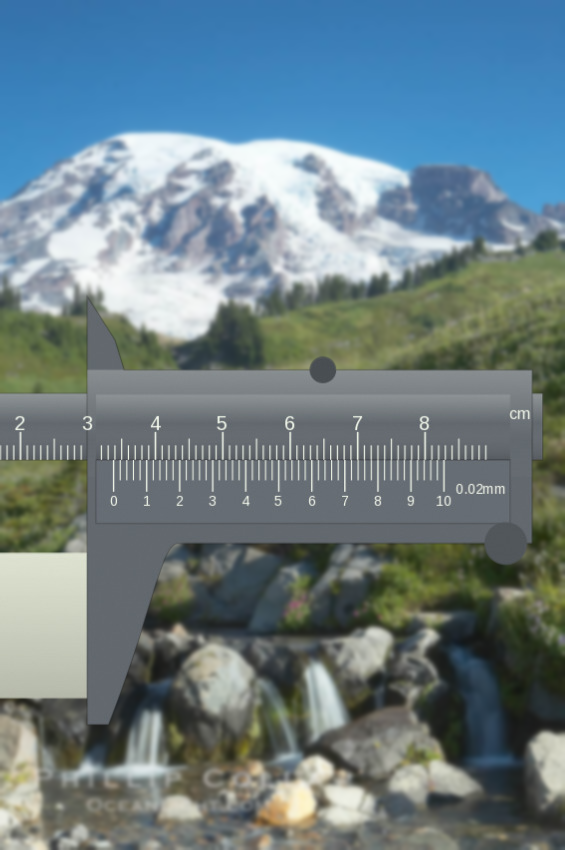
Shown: 33.8 mm
